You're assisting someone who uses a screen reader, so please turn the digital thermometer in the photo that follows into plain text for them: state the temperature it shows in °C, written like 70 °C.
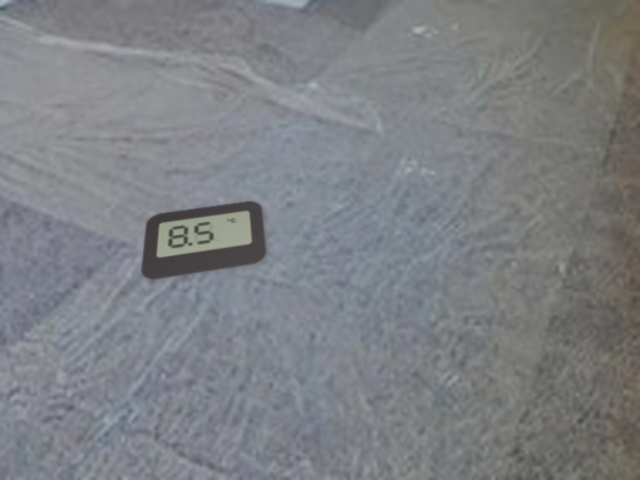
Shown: 8.5 °C
